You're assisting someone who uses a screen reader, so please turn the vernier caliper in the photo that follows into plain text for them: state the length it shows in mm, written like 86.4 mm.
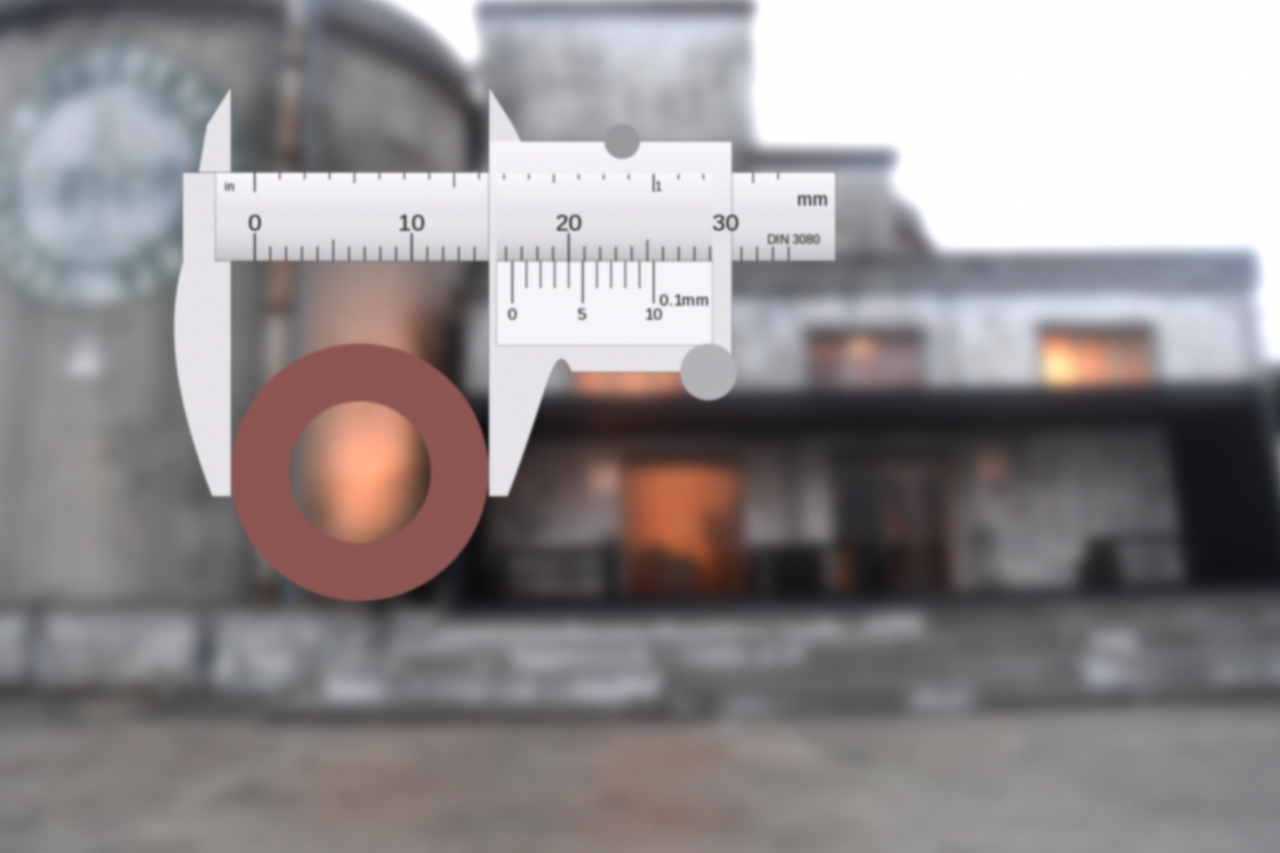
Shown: 16.4 mm
